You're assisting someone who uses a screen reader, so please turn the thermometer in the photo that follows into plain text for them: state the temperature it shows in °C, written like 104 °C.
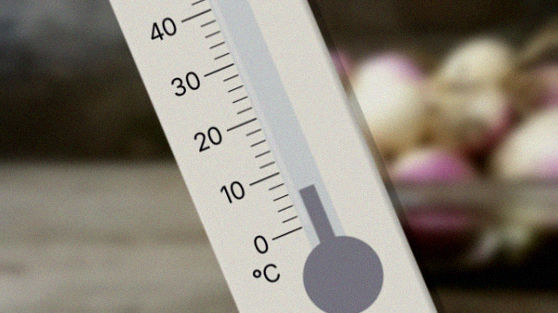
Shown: 6 °C
